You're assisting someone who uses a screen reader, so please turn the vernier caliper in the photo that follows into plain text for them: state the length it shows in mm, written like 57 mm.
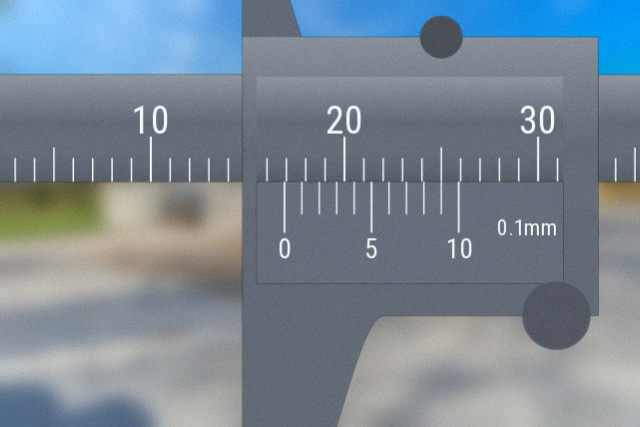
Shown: 16.9 mm
